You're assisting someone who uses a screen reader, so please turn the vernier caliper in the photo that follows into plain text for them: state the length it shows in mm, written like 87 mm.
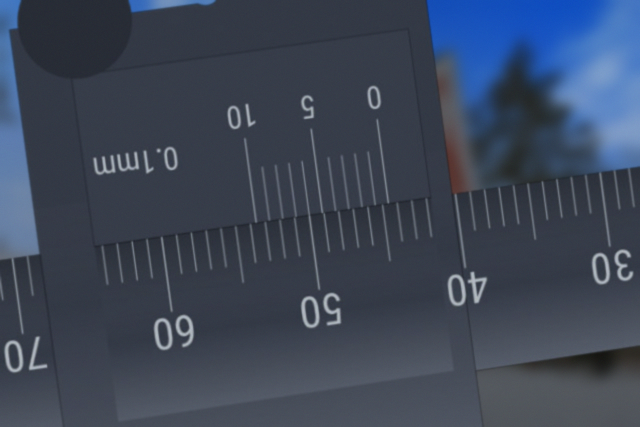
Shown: 44.6 mm
